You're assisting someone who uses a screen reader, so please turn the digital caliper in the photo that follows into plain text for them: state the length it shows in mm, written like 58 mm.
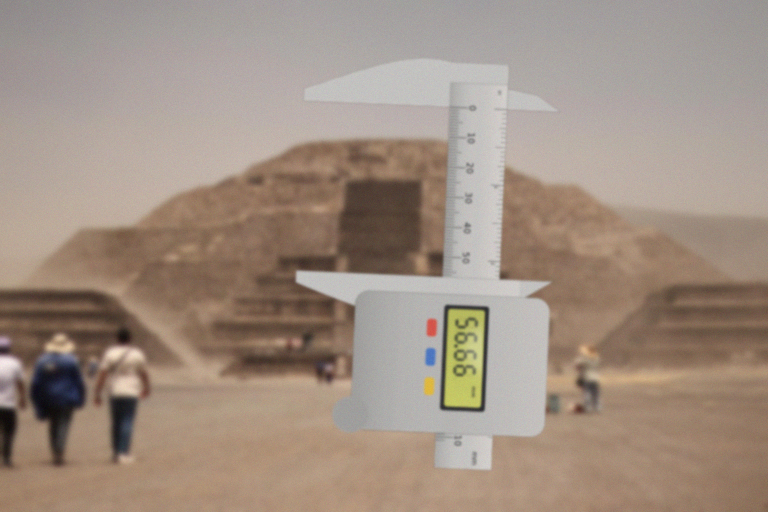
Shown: 56.66 mm
